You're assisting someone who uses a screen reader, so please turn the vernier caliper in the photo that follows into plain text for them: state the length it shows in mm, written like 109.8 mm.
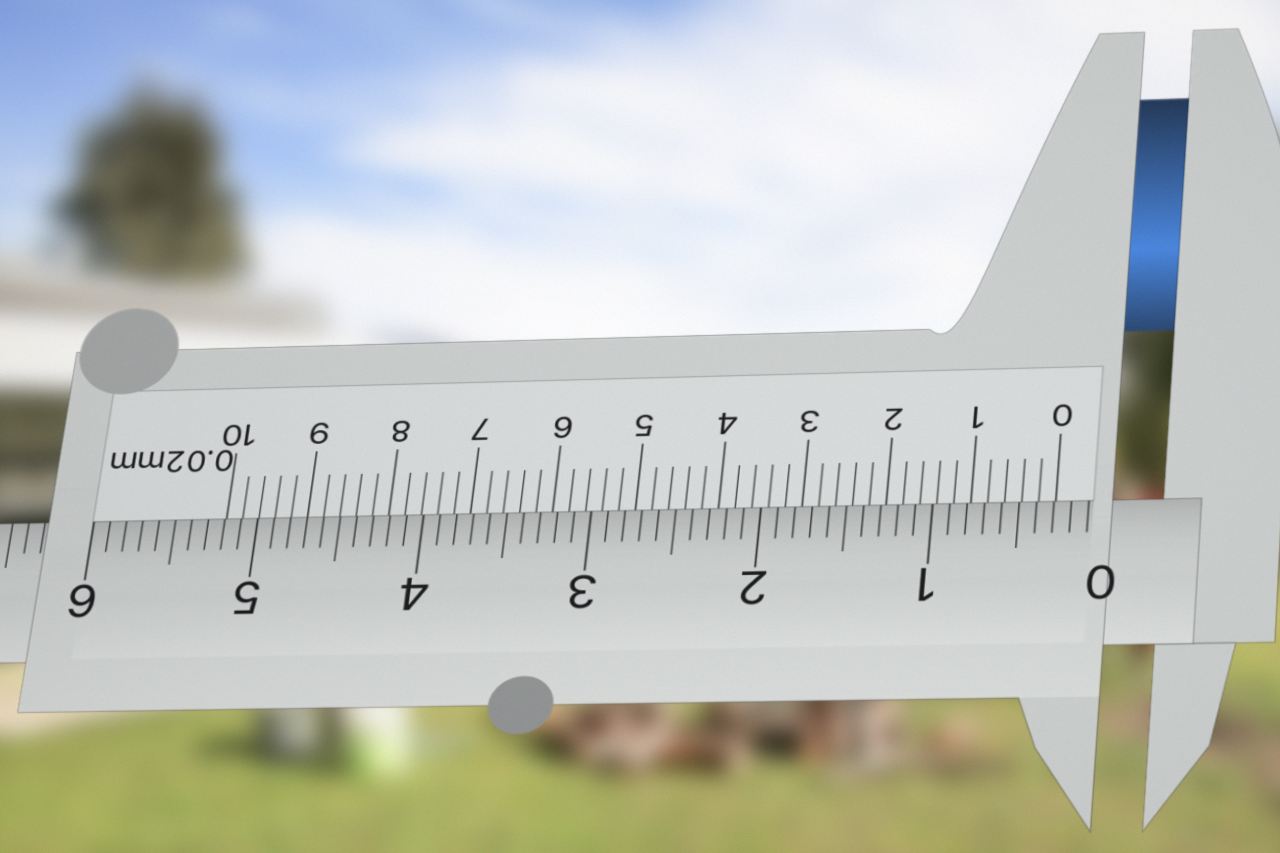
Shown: 2.9 mm
